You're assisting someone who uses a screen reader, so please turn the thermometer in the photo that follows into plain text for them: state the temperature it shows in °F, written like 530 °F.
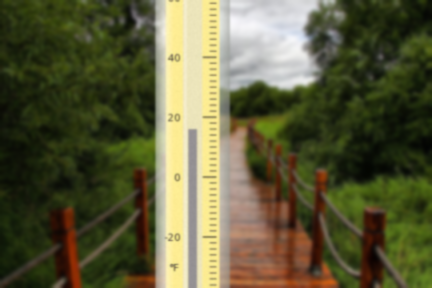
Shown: 16 °F
